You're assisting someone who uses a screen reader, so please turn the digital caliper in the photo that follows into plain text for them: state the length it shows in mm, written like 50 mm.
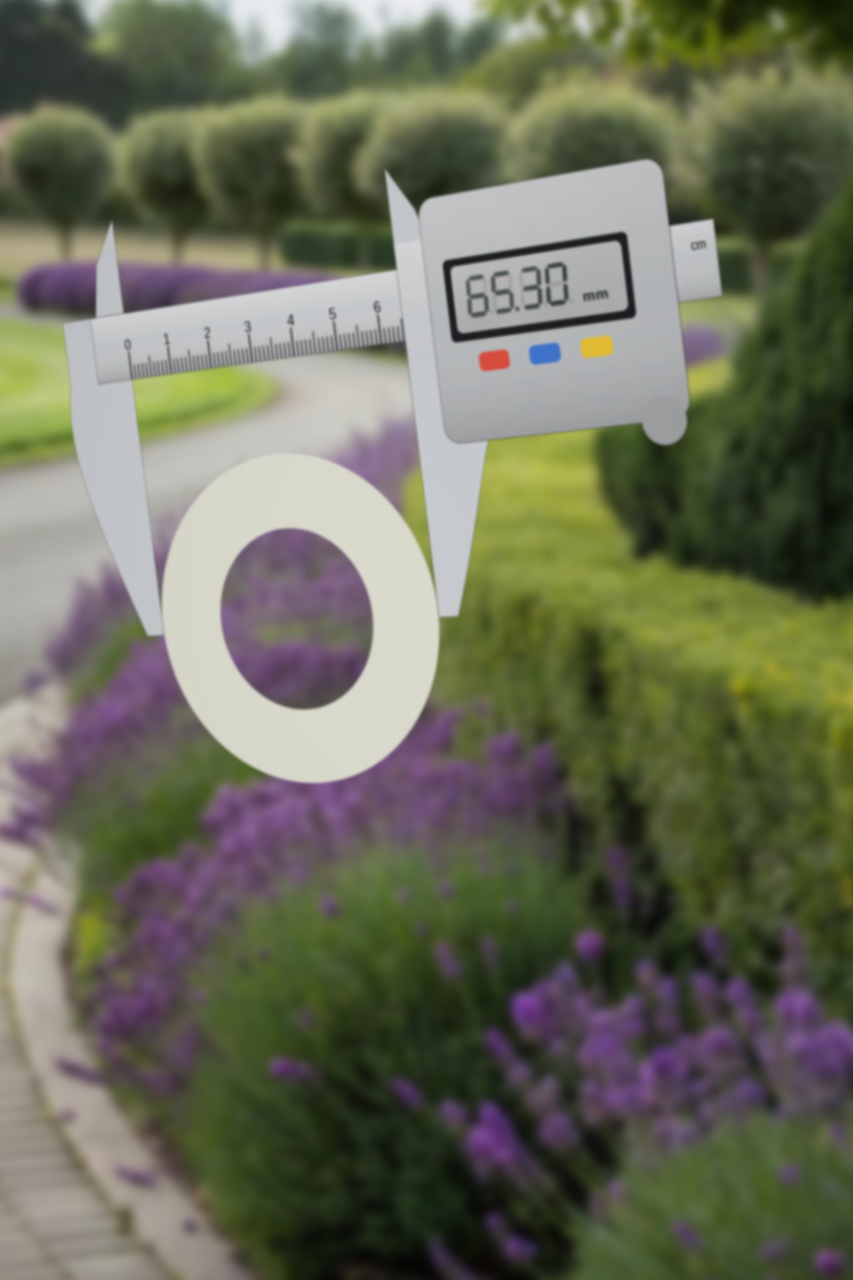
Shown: 65.30 mm
